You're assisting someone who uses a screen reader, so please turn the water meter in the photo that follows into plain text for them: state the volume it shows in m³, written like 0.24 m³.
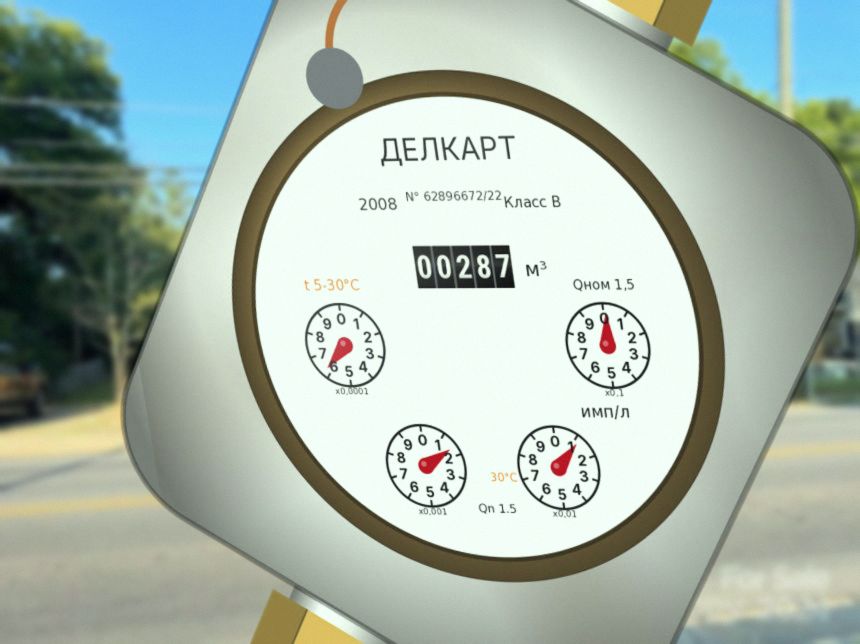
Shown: 287.0116 m³
